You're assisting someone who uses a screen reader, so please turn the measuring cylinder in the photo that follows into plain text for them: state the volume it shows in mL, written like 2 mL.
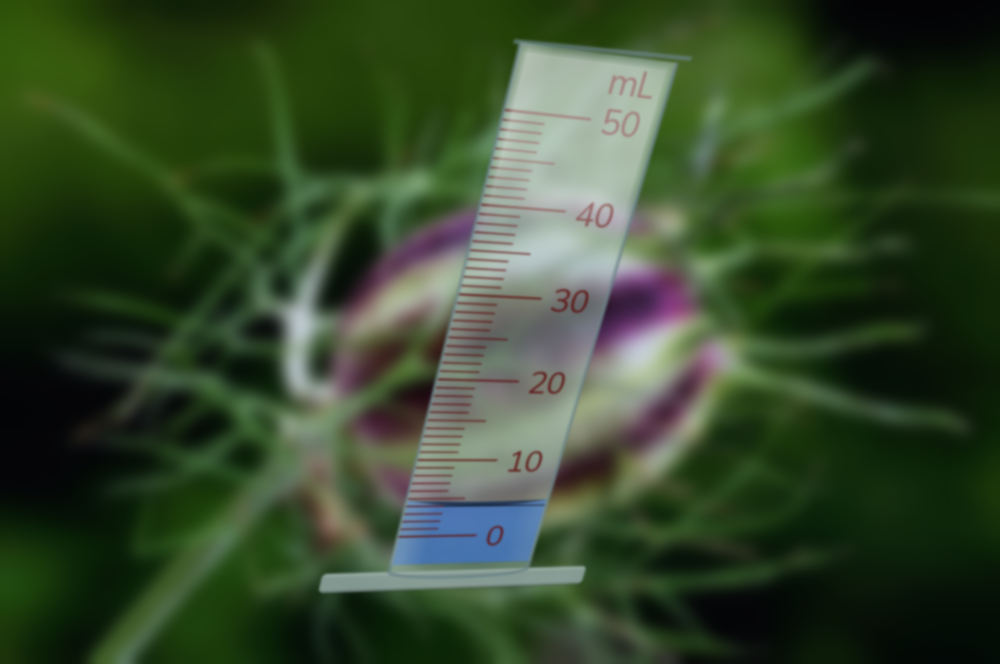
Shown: 4 mL
